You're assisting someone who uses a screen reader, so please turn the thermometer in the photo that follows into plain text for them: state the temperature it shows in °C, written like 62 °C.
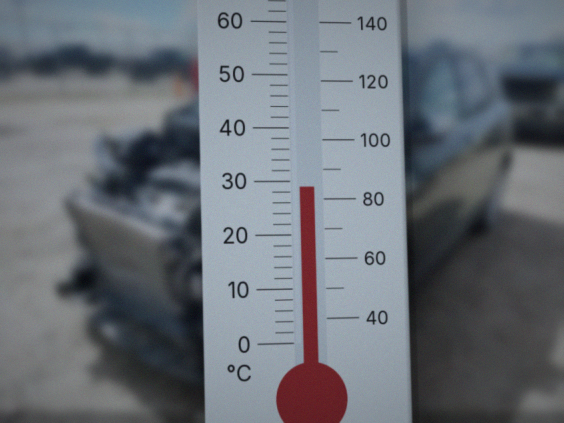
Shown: 29 °C
